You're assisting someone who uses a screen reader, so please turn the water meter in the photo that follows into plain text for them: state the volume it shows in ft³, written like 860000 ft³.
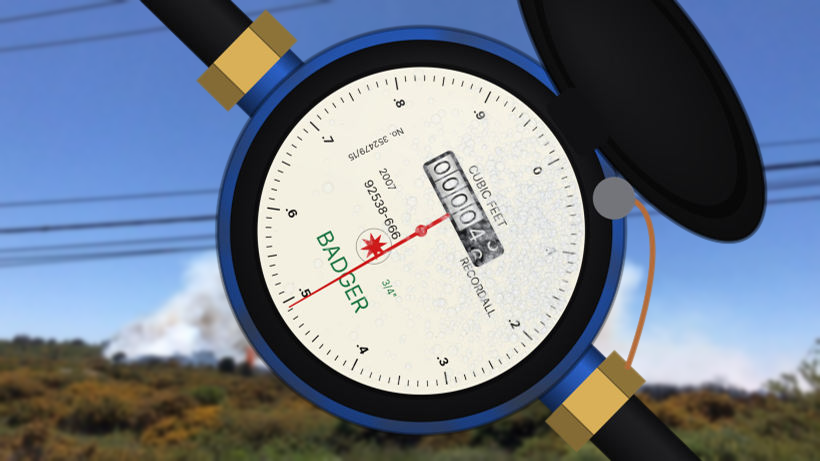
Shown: 45.49 ft³
